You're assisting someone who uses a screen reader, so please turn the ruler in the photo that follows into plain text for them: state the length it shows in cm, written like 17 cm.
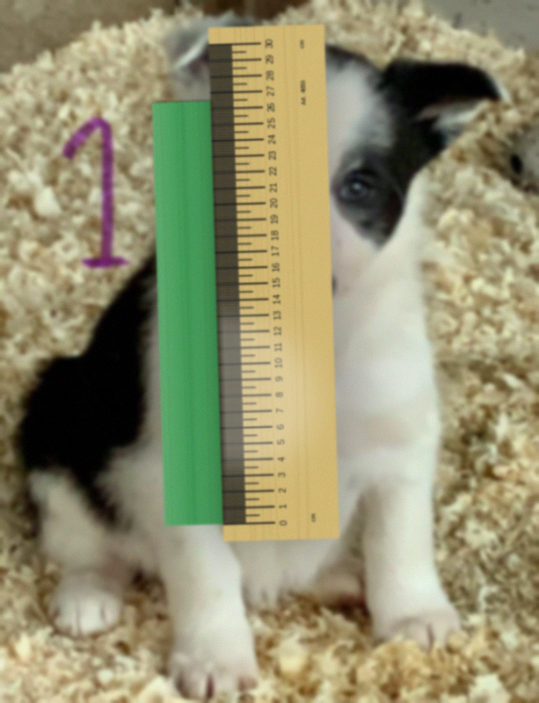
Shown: 26.5 cm
